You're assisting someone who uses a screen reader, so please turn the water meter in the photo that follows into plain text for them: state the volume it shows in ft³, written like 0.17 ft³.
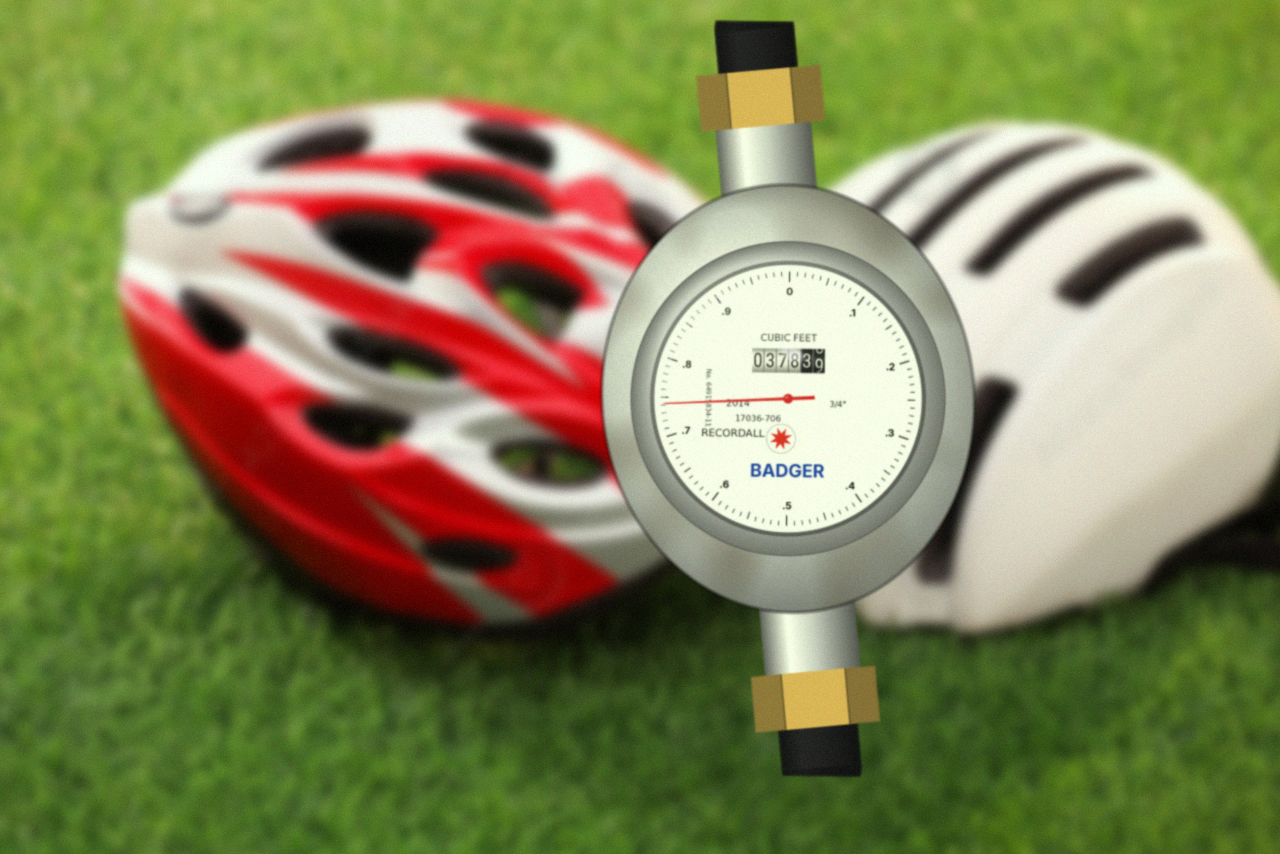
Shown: 37838.74 ft³
